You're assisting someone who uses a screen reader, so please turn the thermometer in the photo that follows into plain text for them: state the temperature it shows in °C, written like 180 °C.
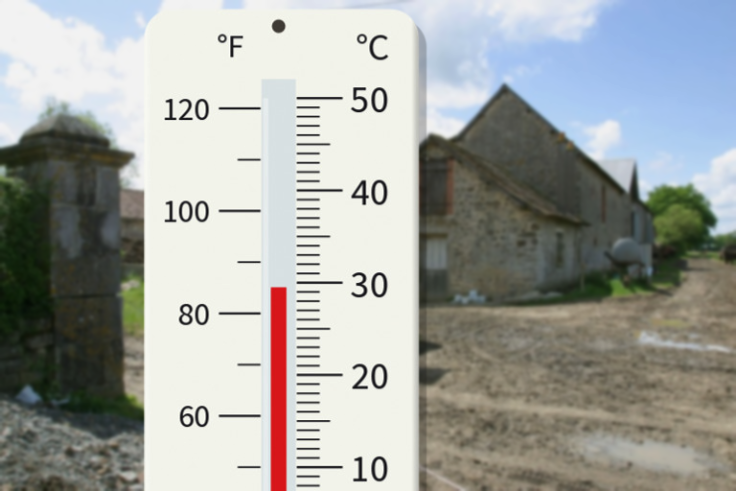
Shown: 29.5 °C
